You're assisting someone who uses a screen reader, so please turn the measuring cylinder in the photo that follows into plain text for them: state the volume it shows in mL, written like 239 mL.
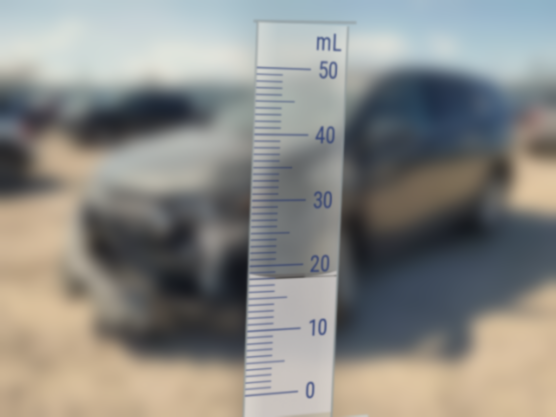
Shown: 18 mL
